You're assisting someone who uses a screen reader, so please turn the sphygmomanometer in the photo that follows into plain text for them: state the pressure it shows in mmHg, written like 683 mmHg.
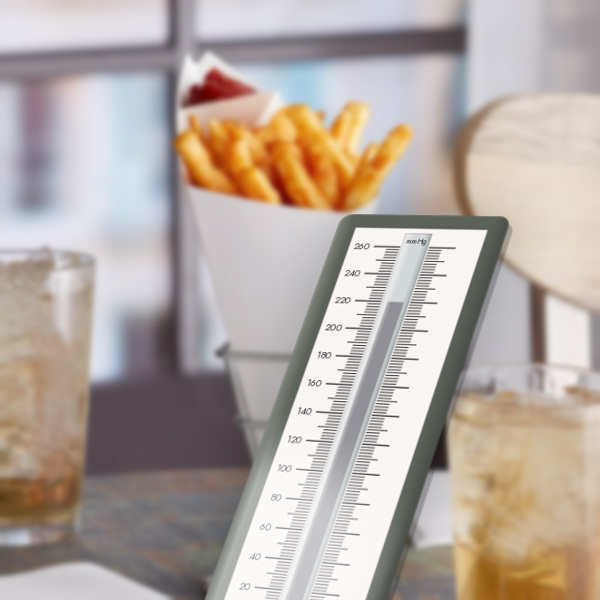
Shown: 220 mmHg
